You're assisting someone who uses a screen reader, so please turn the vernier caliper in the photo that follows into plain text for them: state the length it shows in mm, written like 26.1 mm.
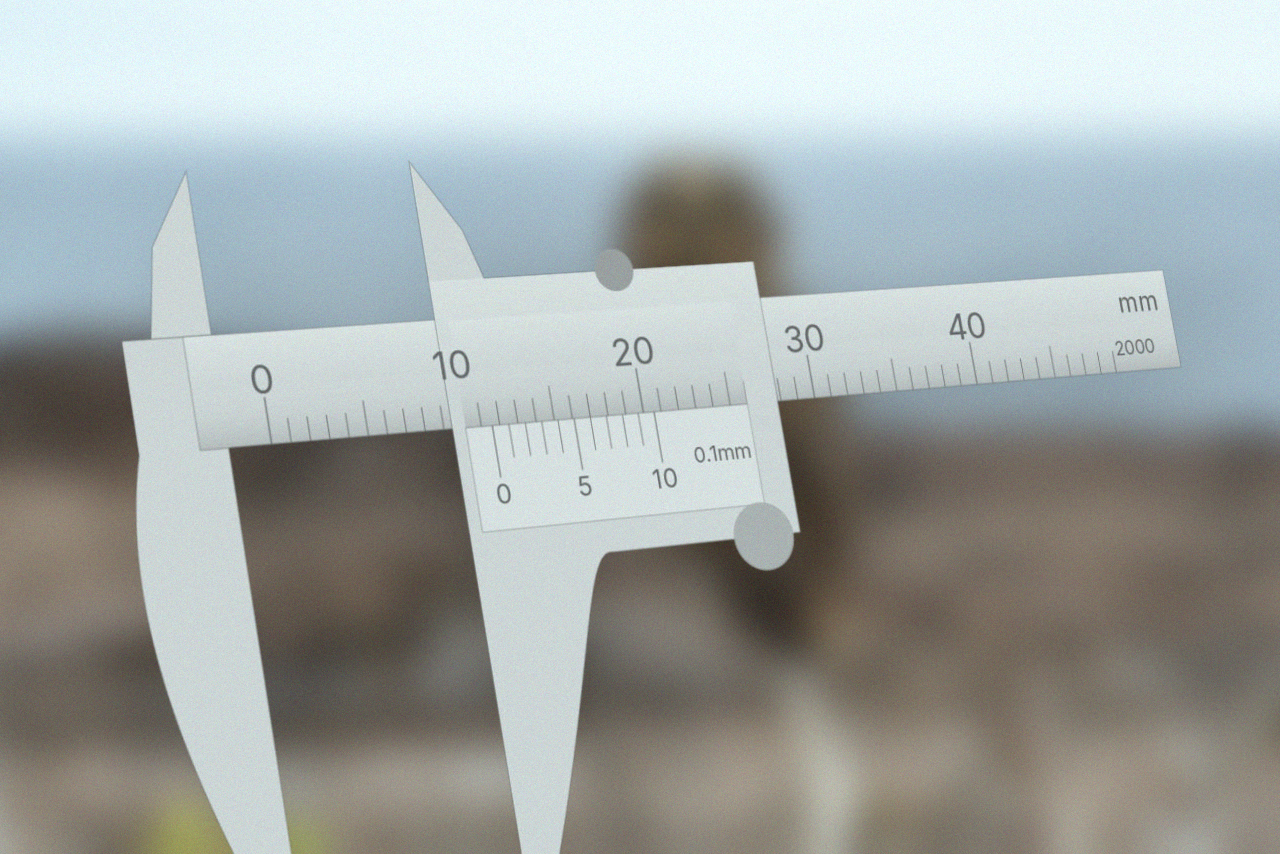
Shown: 11.6 mm
